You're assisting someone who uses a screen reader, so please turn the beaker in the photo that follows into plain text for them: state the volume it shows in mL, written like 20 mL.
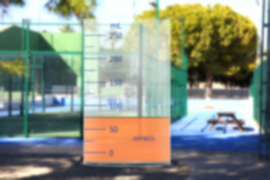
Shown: 75 mL
